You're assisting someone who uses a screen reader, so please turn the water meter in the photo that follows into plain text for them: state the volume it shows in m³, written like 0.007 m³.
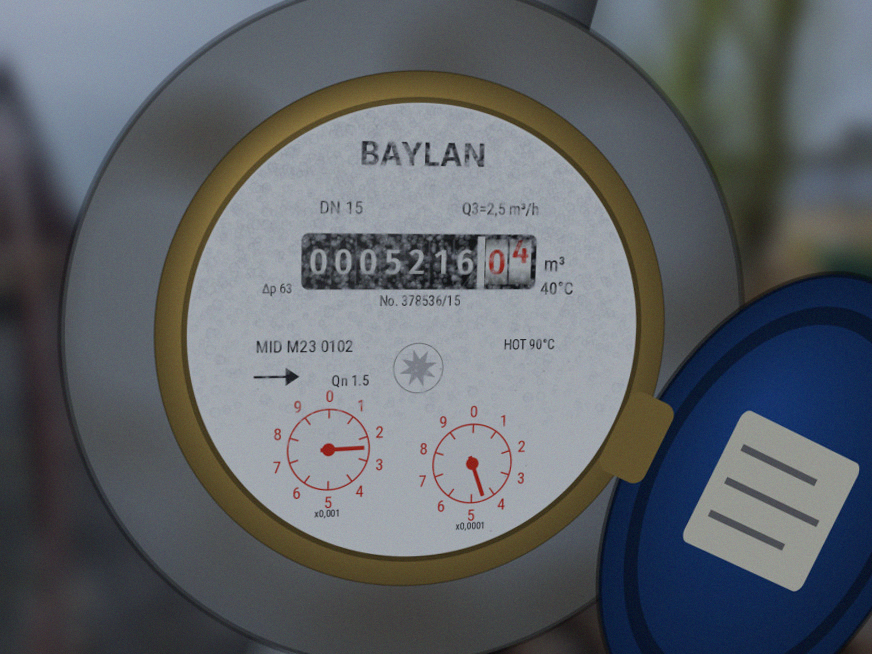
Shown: 5216.0424 m³
